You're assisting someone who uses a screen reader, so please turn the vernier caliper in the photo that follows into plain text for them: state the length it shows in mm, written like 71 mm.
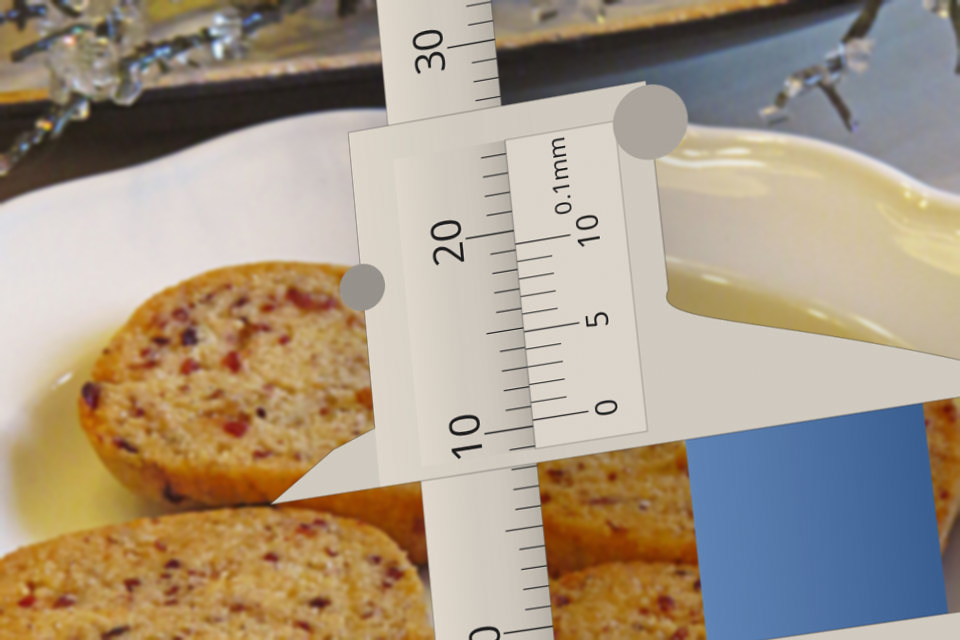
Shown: 10.3 mm
